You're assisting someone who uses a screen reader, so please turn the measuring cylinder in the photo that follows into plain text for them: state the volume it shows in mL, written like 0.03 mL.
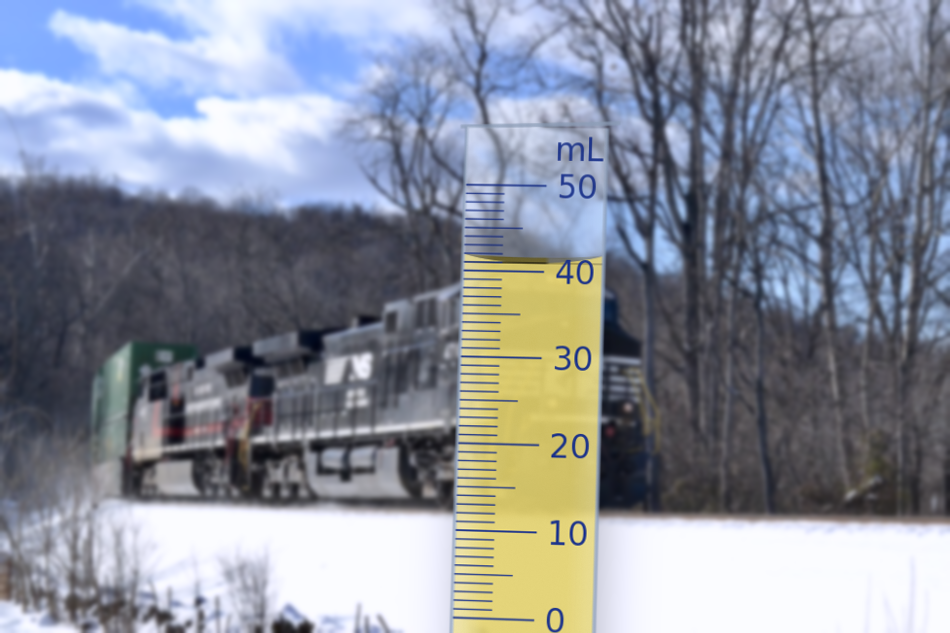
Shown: 41 mL
